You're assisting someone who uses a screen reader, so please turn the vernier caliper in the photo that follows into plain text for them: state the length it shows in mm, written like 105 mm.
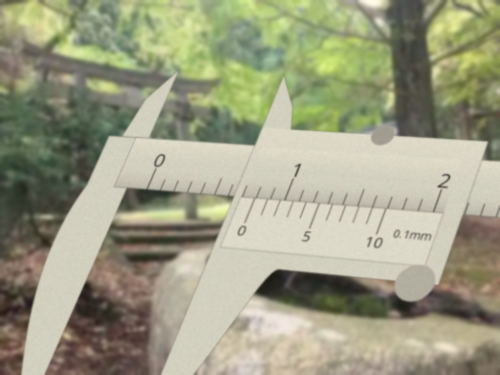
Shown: 7.9 mm
